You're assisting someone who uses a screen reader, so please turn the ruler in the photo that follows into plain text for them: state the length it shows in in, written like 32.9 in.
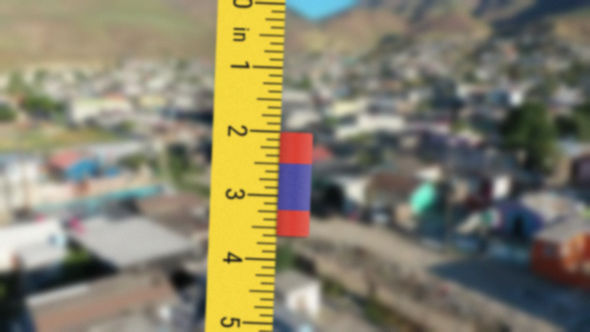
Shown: 1.625 in
